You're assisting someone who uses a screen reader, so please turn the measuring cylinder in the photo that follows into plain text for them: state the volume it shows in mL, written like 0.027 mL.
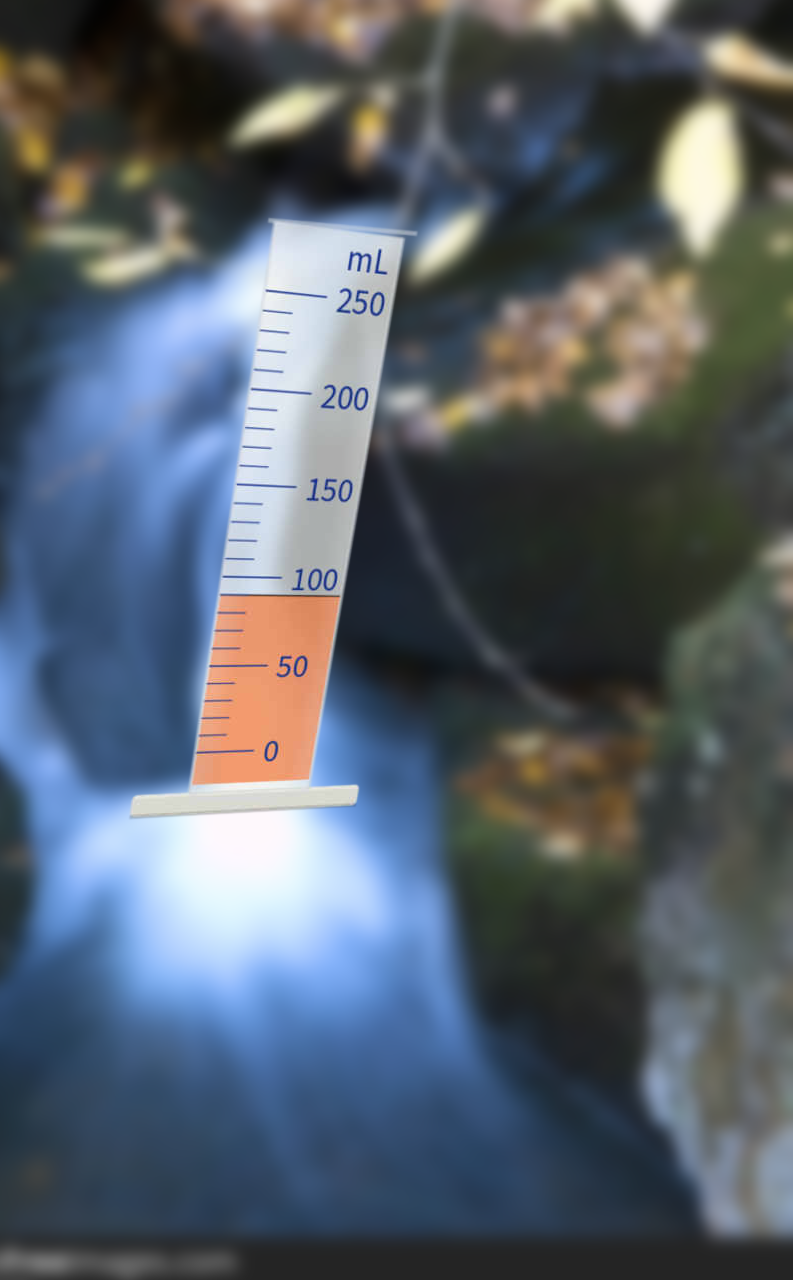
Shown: 90 mL
